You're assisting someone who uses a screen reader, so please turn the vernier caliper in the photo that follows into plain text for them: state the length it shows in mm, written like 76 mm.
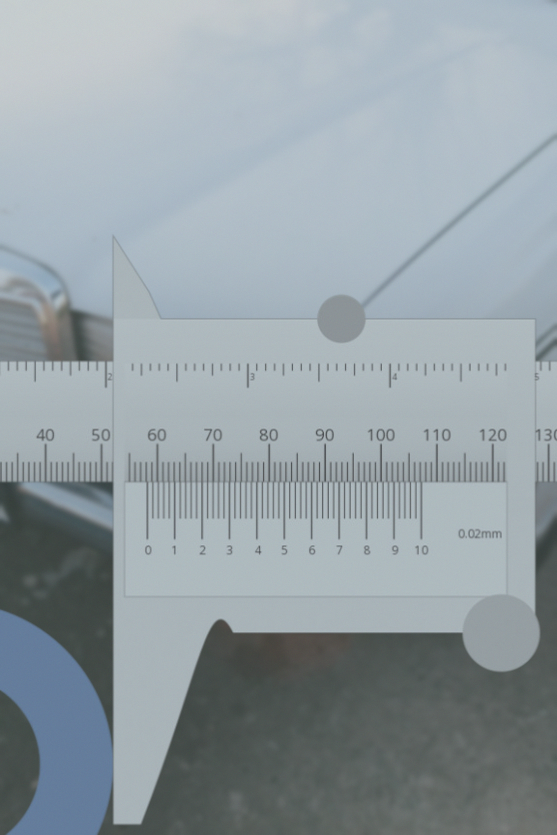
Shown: 58.2 mm
